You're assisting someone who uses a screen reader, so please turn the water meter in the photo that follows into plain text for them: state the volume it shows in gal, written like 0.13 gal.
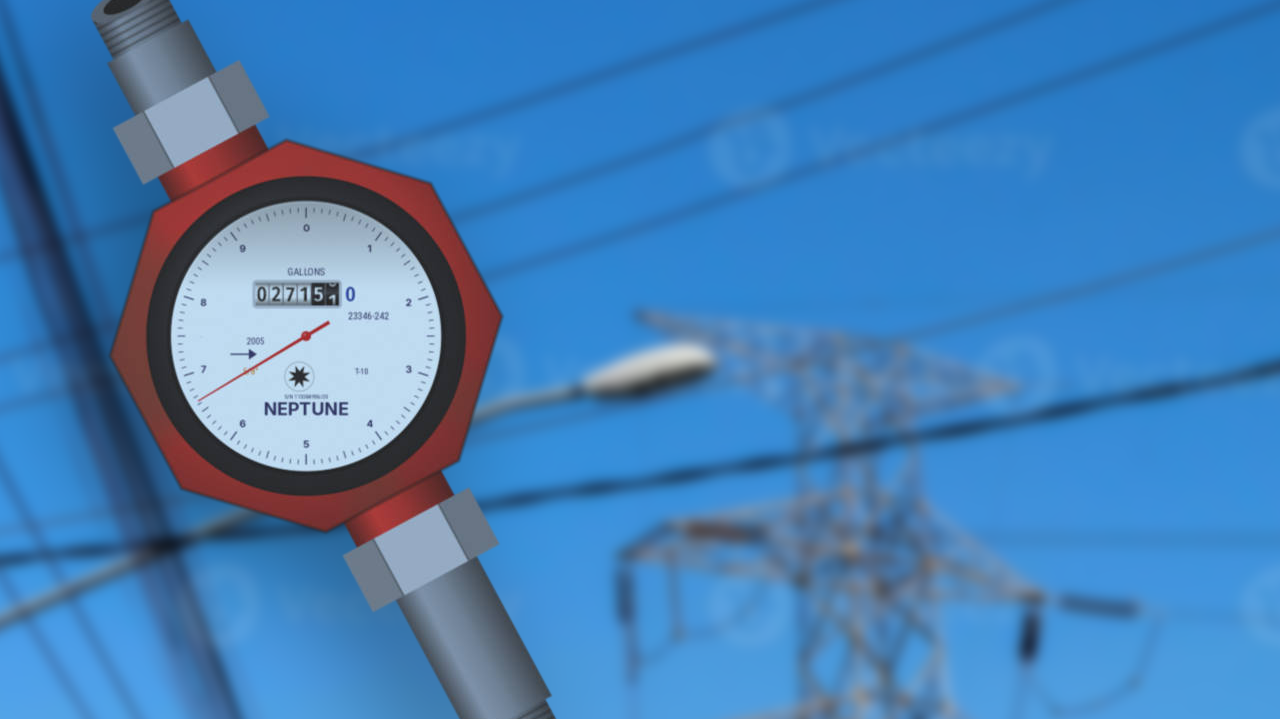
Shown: 271506.6 gal
